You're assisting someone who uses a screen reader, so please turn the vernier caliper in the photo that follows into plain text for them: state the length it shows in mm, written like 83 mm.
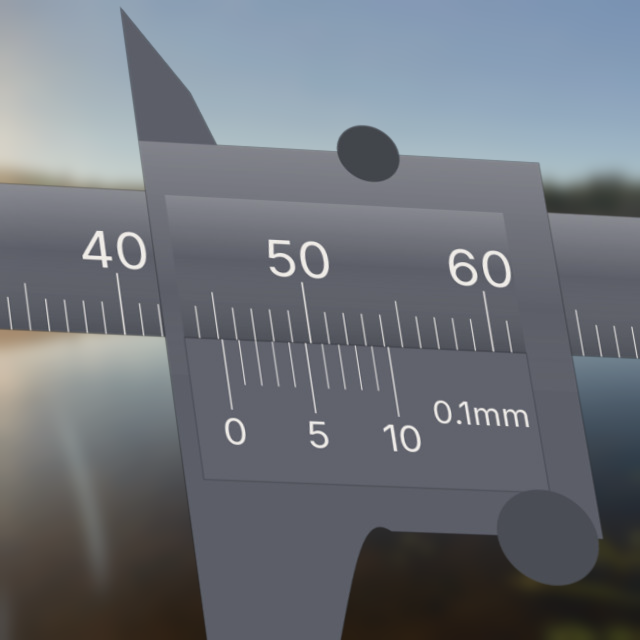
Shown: 45.2 mm
